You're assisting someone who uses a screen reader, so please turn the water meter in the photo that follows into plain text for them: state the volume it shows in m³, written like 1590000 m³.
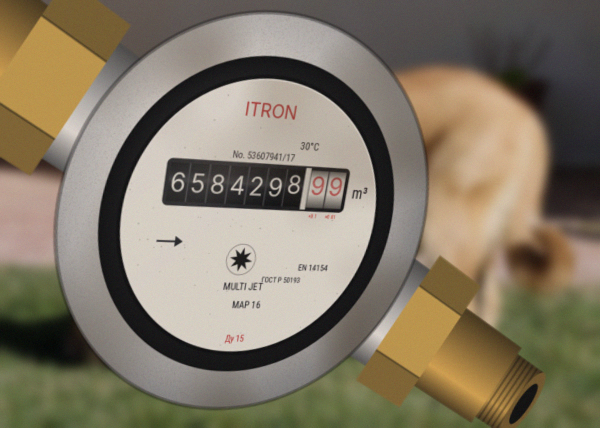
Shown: 6584298.99 m³
